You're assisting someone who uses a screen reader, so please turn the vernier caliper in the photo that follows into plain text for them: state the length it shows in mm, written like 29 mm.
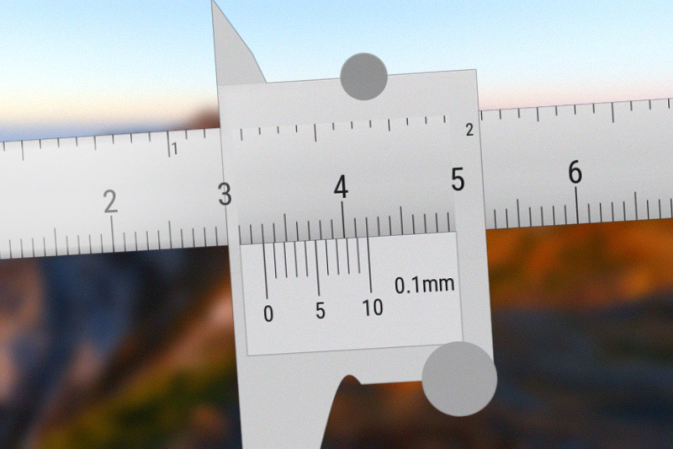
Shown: 33.0 mm
